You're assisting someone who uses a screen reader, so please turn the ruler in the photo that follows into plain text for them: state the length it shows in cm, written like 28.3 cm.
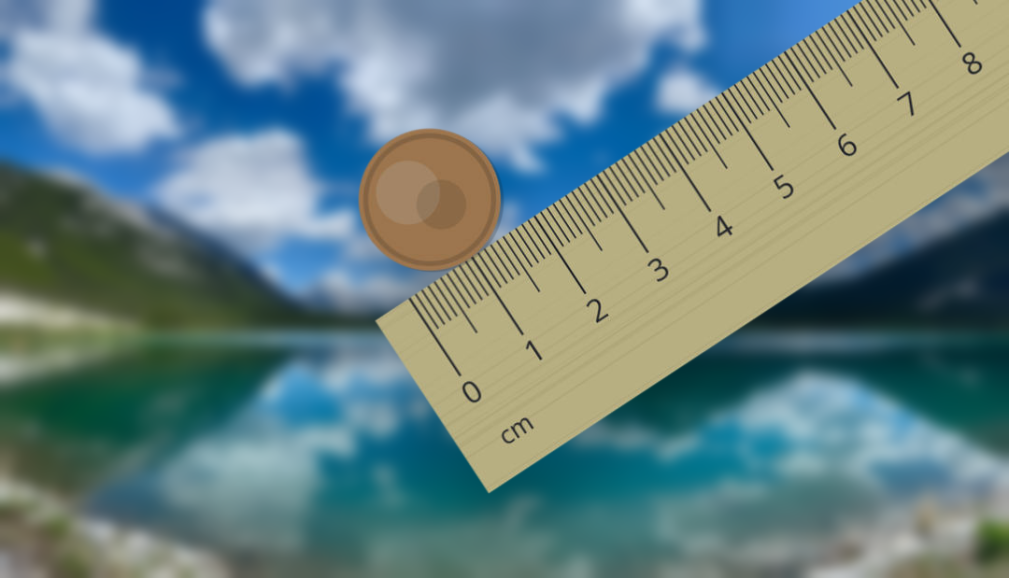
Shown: 1.9 cm
